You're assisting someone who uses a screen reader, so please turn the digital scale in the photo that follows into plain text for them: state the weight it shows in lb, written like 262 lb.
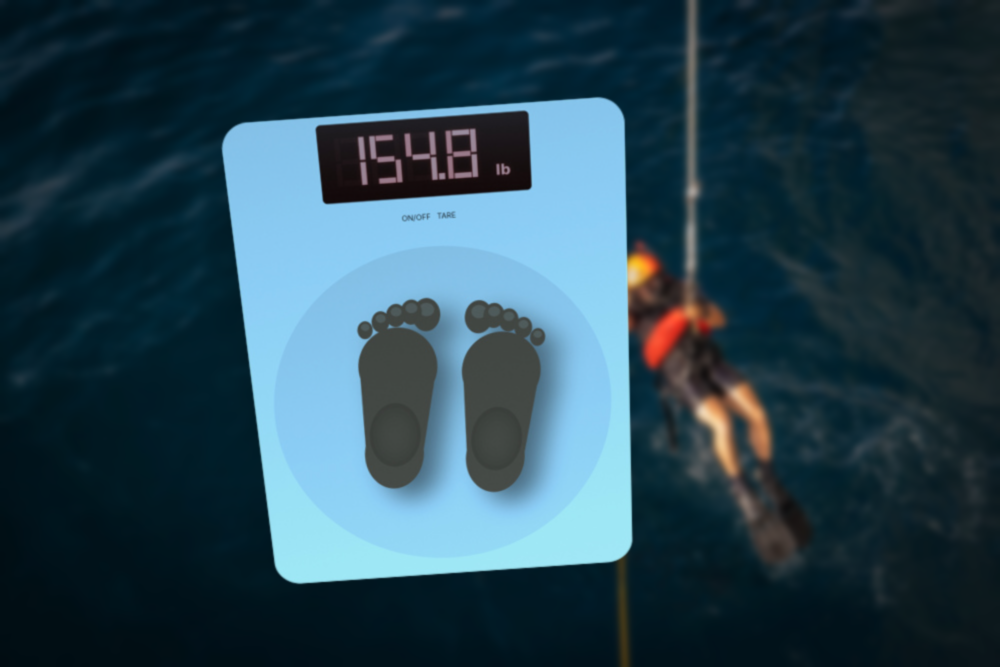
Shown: 154.8 lb
